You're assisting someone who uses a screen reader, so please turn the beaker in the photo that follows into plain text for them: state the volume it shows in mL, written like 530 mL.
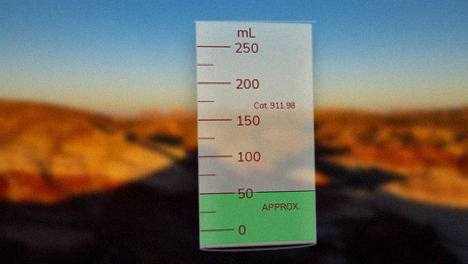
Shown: 50 mL
